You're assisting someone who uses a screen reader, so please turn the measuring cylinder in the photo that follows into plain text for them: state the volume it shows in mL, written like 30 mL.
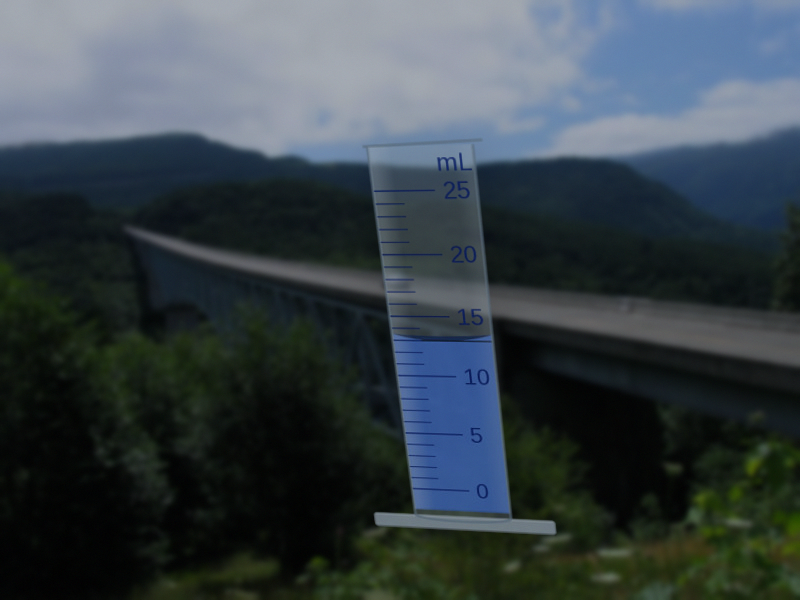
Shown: 13 mL
